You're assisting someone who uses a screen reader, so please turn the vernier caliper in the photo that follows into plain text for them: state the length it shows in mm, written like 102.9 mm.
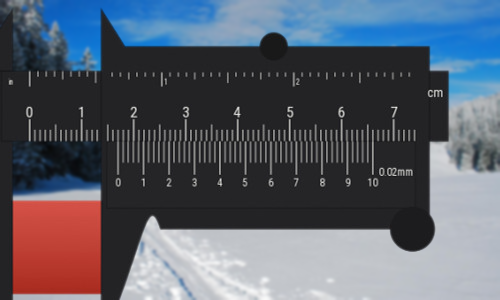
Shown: 17.0 mm
